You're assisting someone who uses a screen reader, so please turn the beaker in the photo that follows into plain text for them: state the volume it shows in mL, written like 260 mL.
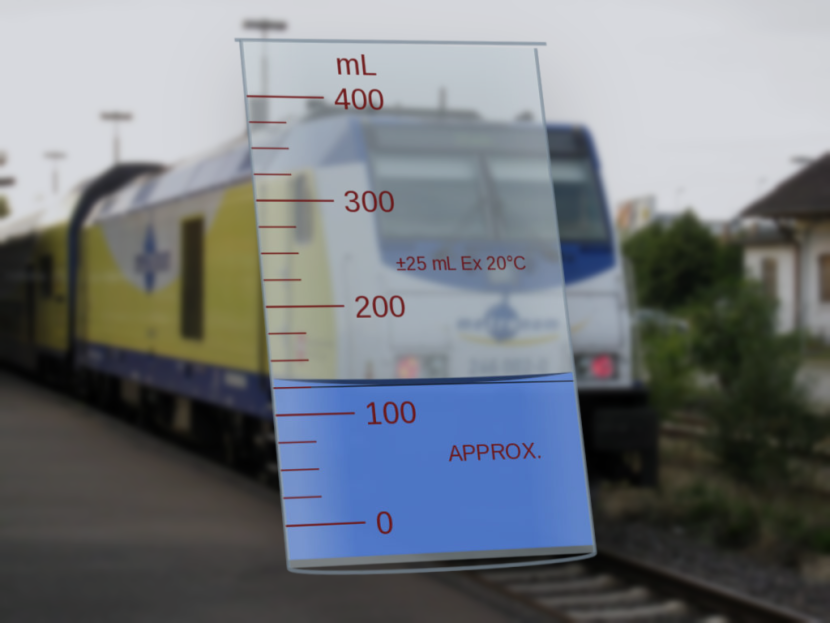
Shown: 125 mL
